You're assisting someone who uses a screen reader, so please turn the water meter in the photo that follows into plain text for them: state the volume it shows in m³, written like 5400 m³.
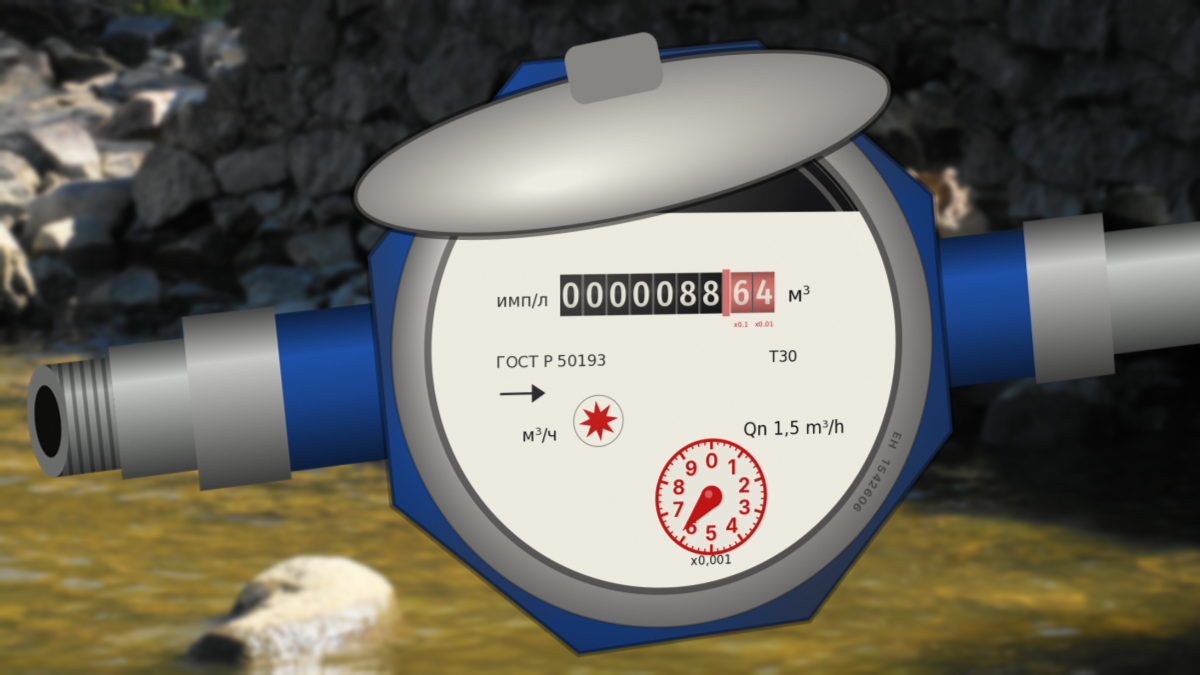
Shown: 88.646 m³
